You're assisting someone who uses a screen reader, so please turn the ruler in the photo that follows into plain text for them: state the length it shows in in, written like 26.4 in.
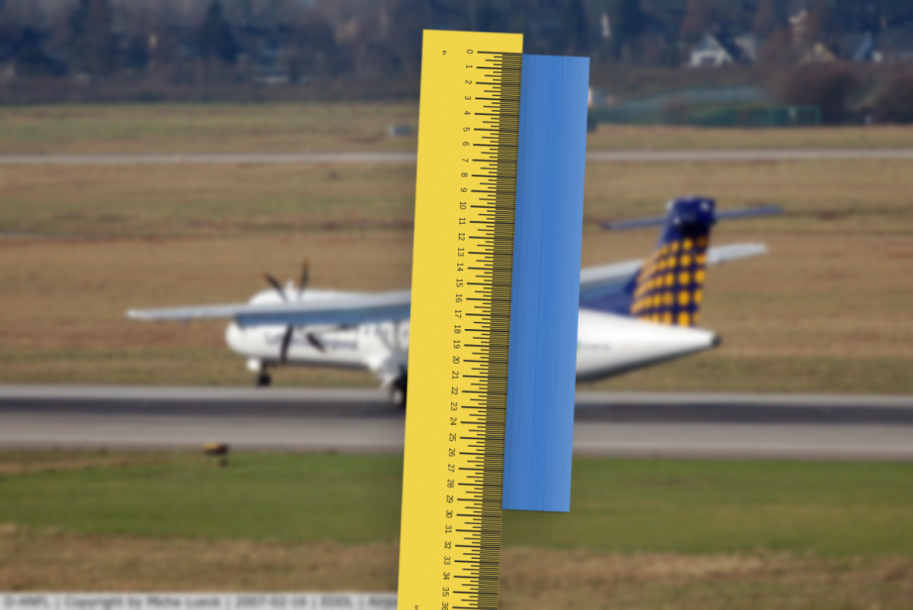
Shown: 29.5 in
